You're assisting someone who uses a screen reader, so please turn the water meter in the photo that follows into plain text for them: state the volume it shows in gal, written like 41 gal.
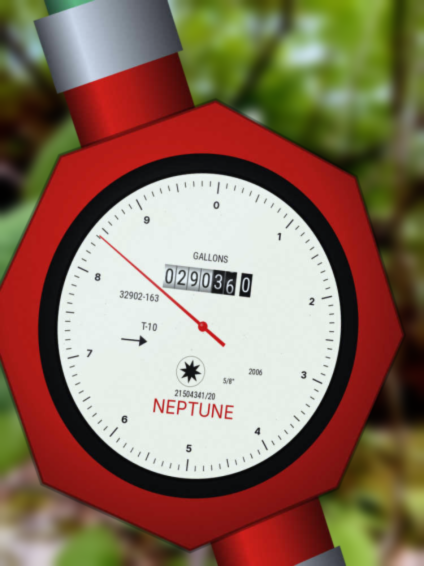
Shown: 290358.4 gal
